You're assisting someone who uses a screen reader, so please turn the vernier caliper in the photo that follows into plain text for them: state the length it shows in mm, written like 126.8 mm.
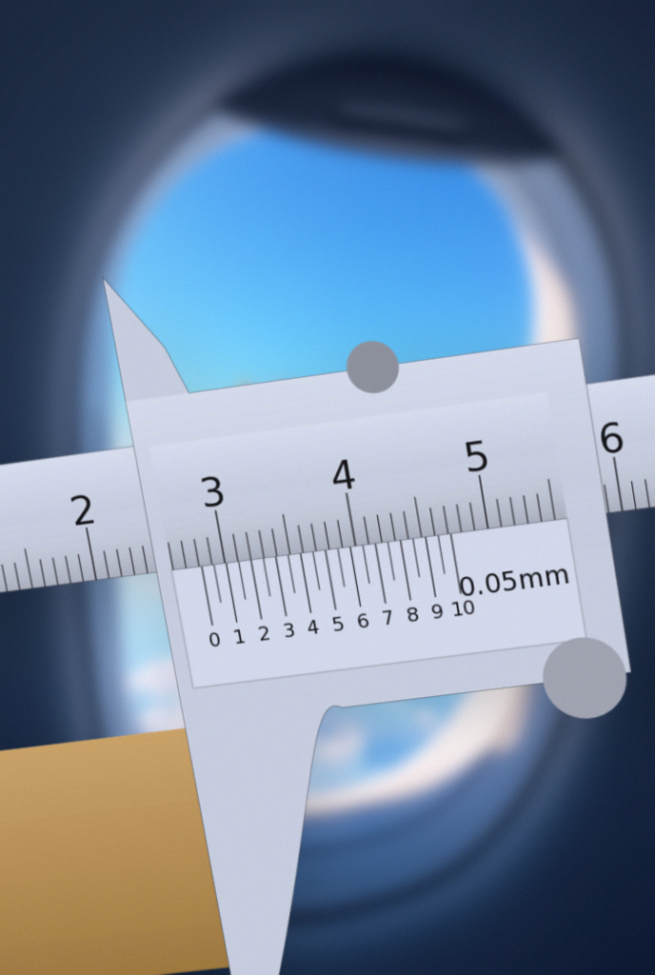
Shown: 28.2 mm
